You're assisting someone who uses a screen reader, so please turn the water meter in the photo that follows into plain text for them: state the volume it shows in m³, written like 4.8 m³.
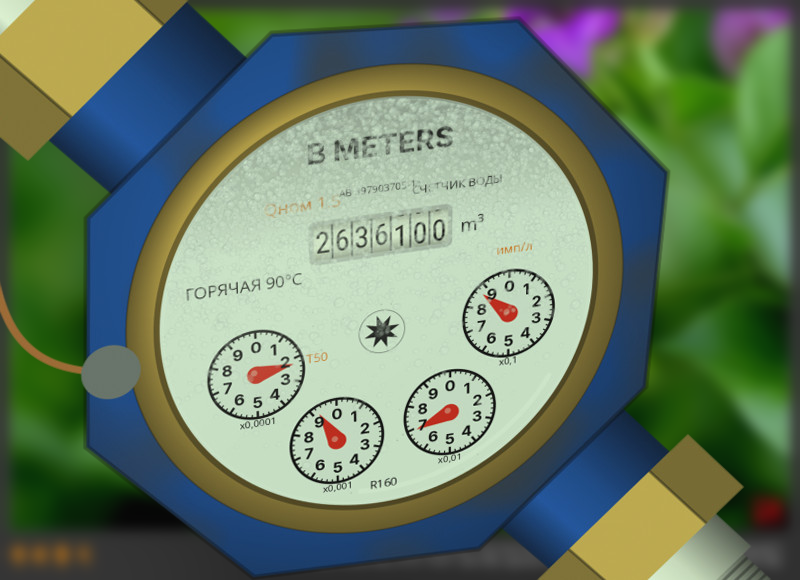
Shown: 2636099.8692 m³
